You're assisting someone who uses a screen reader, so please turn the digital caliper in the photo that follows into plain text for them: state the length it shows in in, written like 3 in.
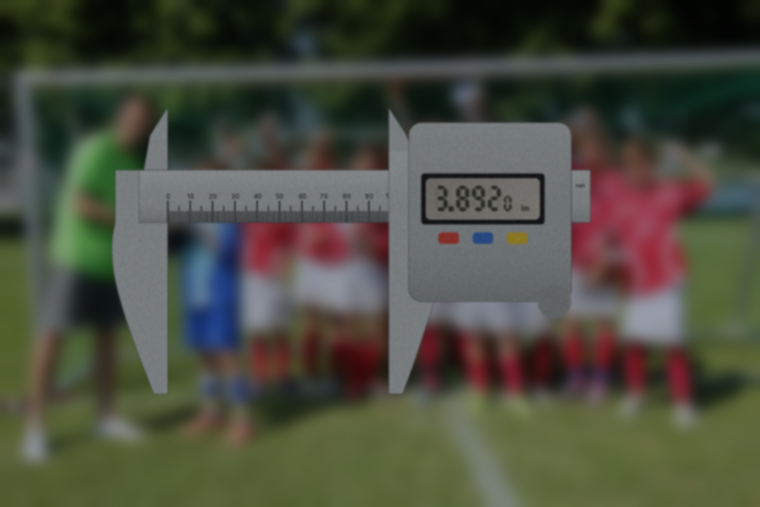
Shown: 3.8920 in
